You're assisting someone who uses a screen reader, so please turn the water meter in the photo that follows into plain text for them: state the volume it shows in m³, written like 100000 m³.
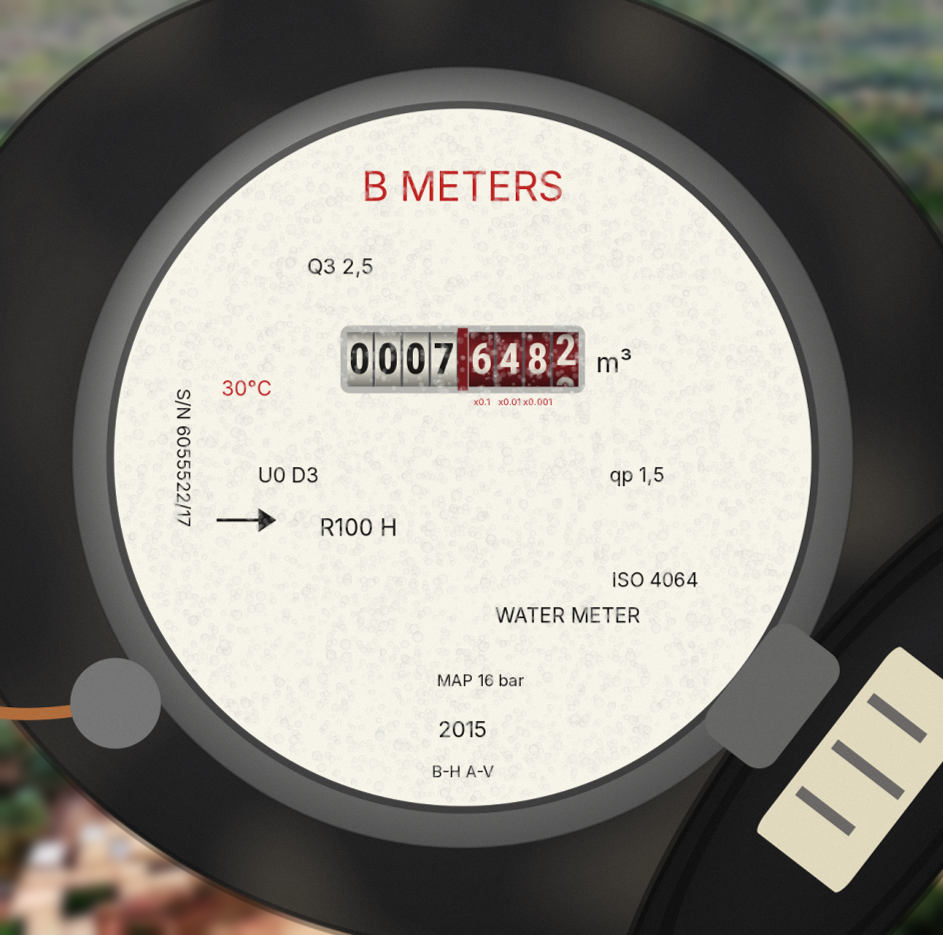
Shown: 7.6482 m³
